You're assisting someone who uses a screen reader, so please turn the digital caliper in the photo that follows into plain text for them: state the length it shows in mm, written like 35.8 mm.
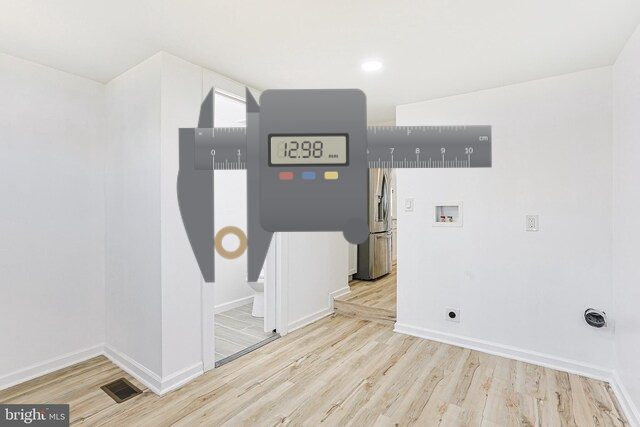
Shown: 12.98 mm
